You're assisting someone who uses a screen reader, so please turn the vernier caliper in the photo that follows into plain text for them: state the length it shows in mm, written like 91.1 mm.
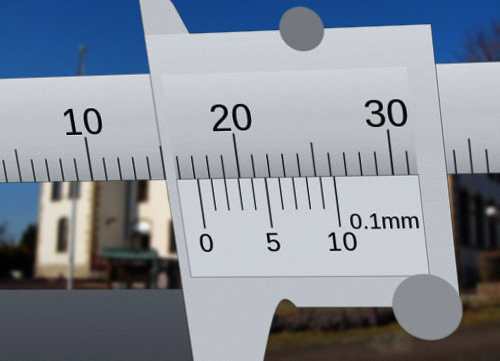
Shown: 17.2 mm
